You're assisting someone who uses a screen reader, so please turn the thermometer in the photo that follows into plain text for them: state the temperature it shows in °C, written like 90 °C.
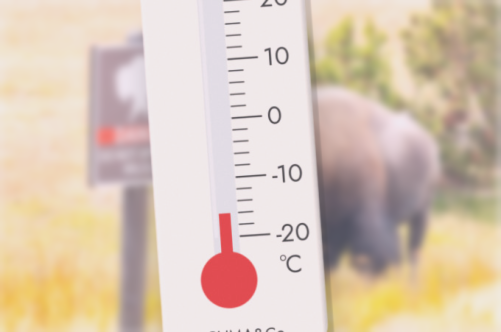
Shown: -16 °C
